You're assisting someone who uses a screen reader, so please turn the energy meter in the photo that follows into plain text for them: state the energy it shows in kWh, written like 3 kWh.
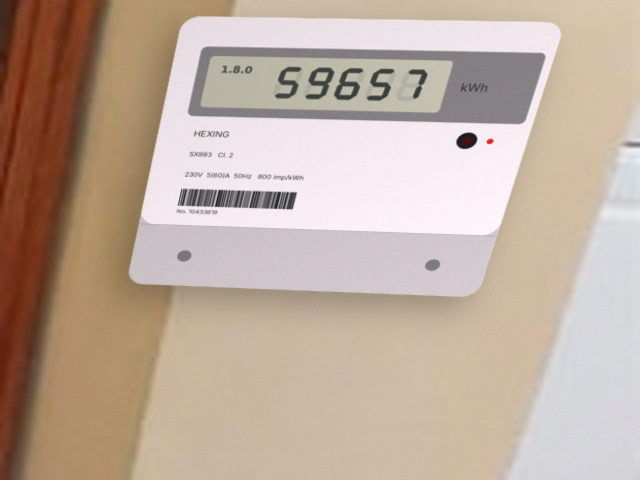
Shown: 59657 kWh
